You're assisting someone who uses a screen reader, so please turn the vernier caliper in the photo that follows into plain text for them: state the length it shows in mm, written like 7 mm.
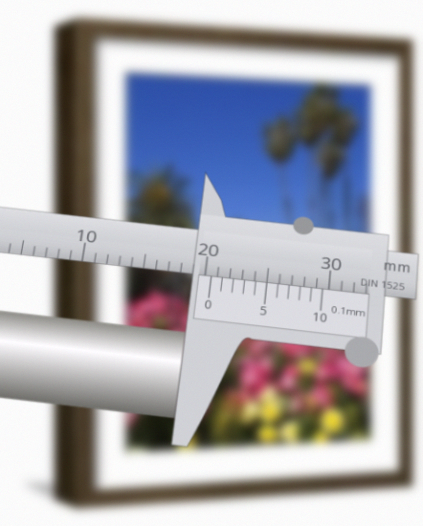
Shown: 20.5 mm
